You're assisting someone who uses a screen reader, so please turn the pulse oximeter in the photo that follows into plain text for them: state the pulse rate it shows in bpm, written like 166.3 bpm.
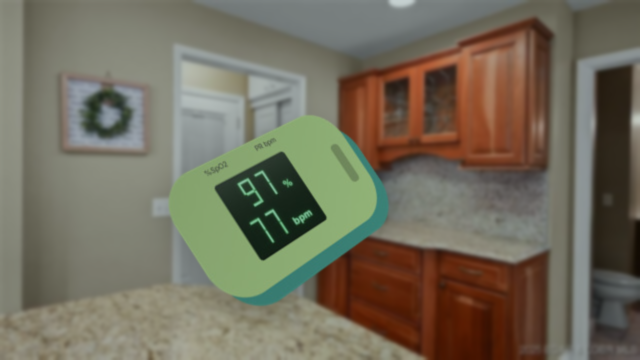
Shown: 77 bpm
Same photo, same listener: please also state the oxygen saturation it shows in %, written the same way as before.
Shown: 97 %
